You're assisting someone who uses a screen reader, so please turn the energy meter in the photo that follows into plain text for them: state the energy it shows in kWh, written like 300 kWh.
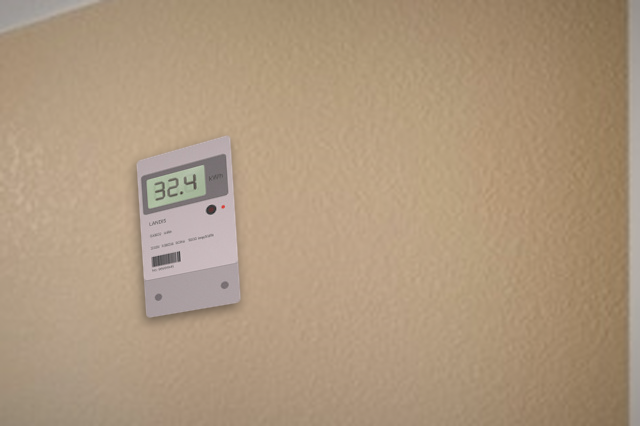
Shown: 32.4 kWh
